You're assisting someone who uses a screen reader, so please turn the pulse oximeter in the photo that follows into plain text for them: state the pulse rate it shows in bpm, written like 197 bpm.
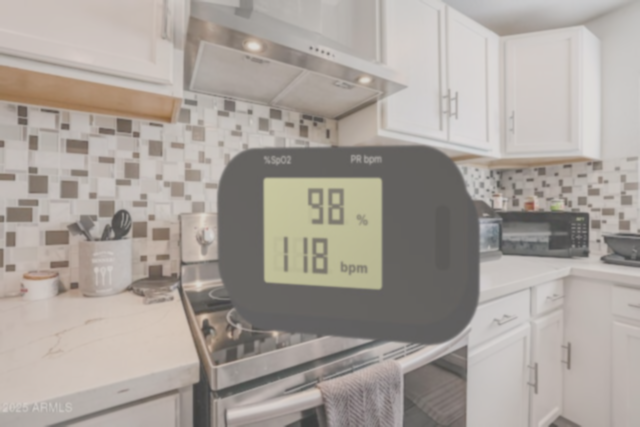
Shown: 118 bpm
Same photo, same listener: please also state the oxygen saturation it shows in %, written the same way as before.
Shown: 98 %
